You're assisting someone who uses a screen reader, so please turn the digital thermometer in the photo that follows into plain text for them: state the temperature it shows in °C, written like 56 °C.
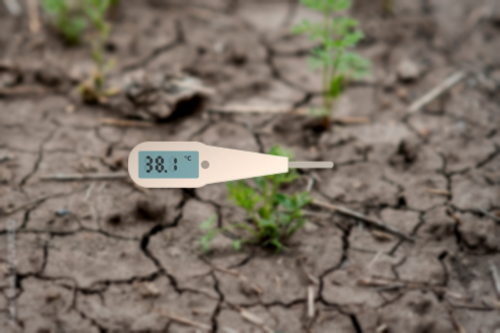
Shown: 38.1 °C
